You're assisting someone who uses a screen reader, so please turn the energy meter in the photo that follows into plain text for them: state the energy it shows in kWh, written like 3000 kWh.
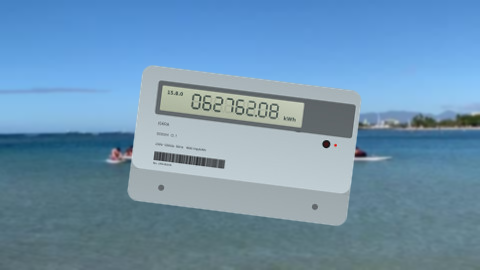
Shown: 62762.08 kWh
